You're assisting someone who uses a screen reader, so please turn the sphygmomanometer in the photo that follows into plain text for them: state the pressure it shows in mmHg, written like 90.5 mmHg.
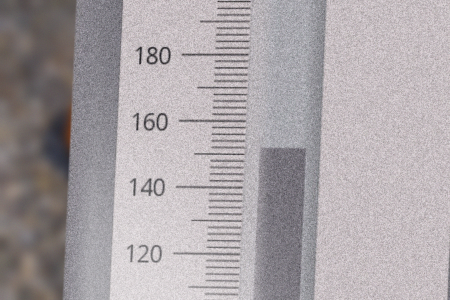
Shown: 152 mmHg
